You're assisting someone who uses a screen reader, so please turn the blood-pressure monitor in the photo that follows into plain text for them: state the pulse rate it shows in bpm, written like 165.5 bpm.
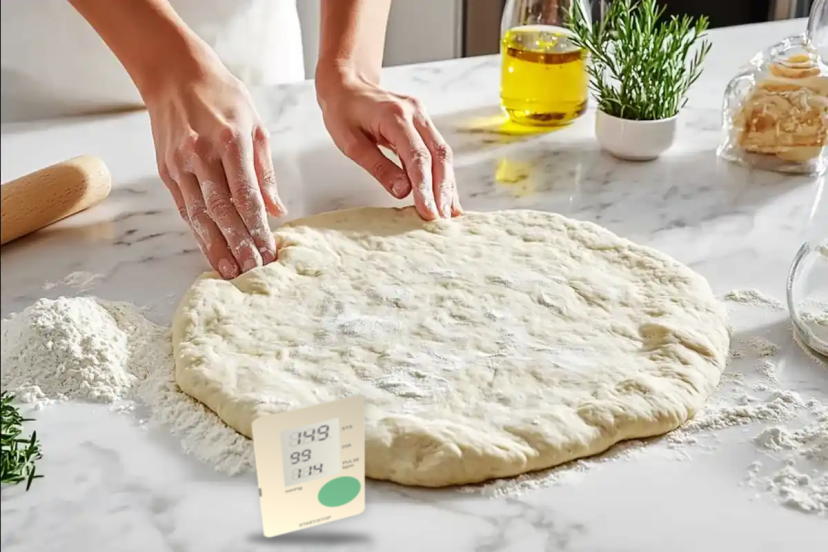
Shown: 114 bpm
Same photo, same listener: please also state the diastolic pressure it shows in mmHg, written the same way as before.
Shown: 99 mmHg
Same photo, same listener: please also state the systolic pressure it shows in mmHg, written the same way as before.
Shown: 149 mmHg
